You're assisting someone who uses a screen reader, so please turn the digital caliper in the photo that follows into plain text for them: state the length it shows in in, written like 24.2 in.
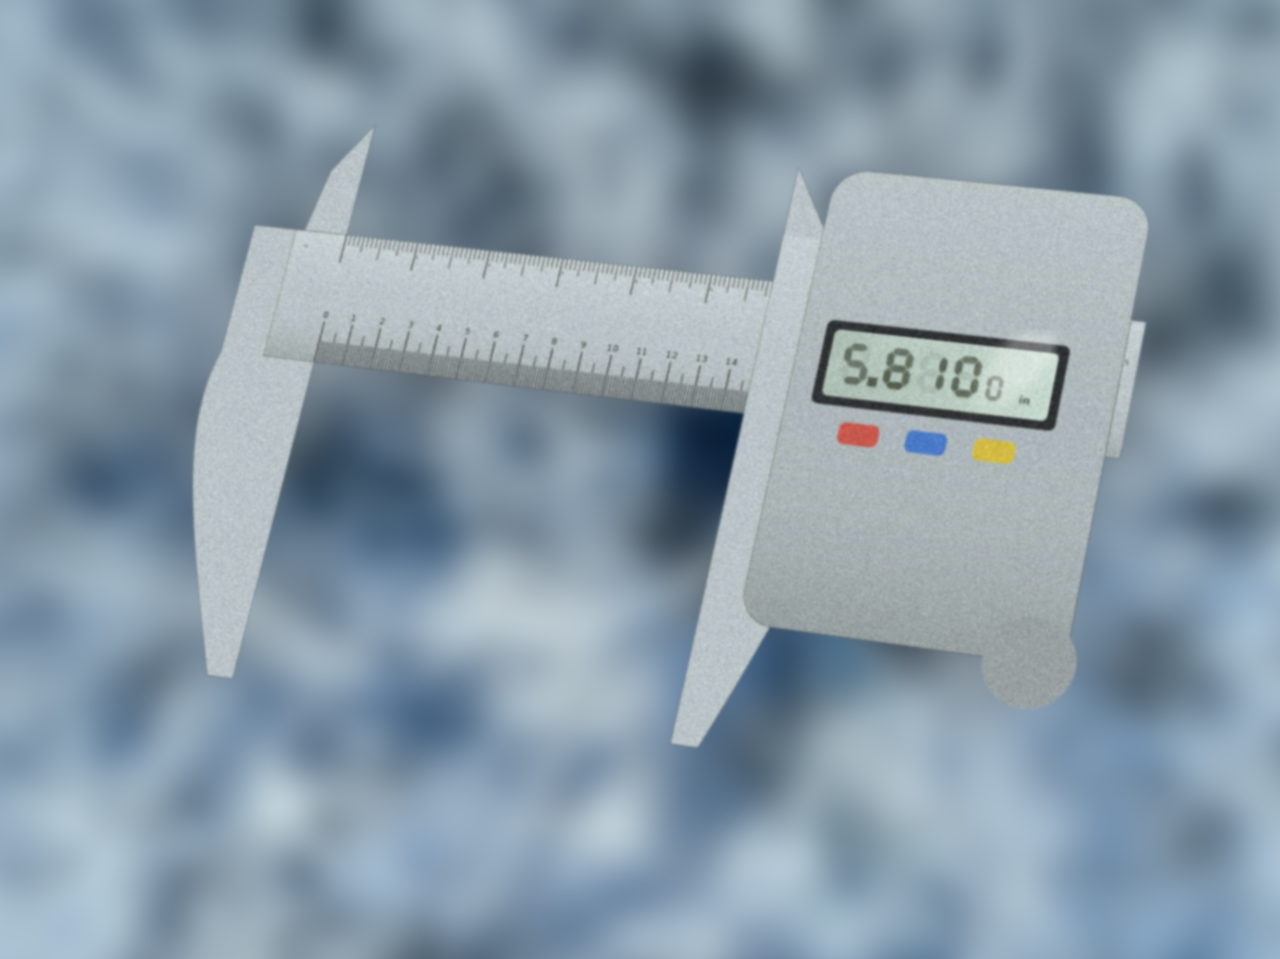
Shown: 5.8100 in
